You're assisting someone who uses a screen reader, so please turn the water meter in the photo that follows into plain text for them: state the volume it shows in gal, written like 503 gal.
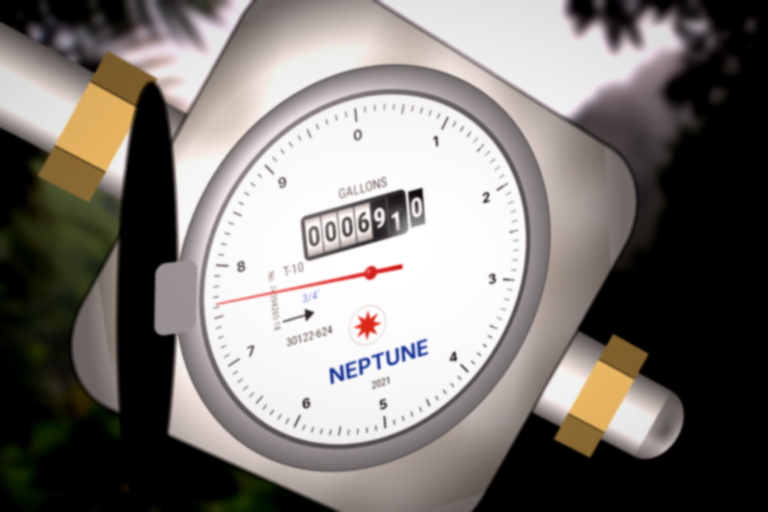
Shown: 6907.6 gal
